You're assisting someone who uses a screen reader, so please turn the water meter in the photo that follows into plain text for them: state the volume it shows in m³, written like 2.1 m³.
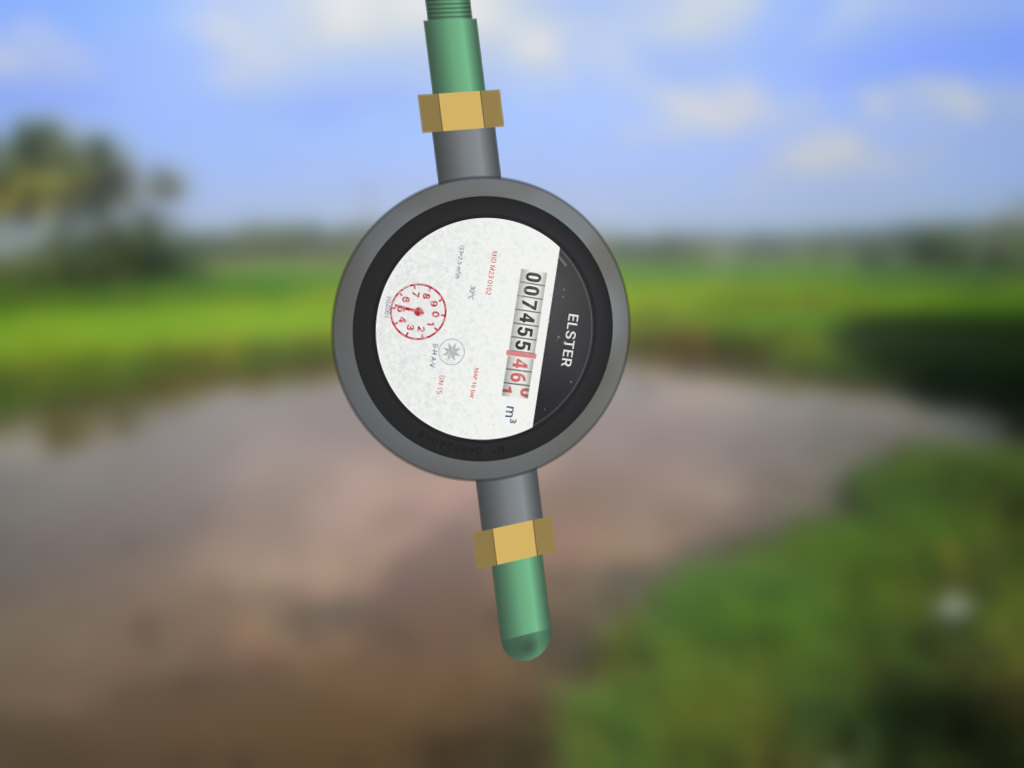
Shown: 7455.4605 m³
